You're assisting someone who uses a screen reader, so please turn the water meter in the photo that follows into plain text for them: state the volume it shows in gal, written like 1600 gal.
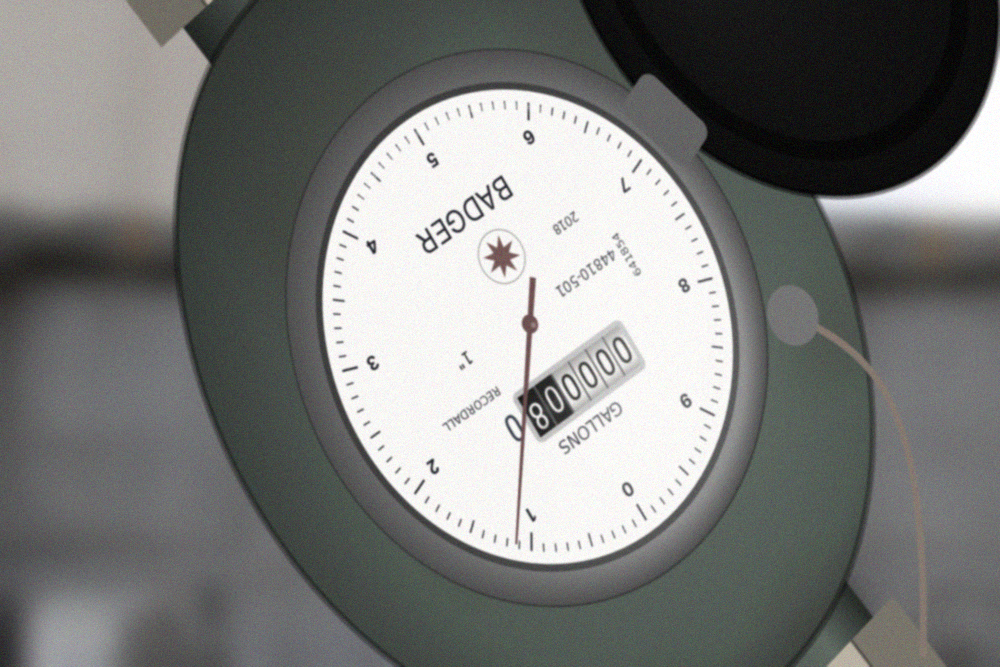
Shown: 81.1 gal
